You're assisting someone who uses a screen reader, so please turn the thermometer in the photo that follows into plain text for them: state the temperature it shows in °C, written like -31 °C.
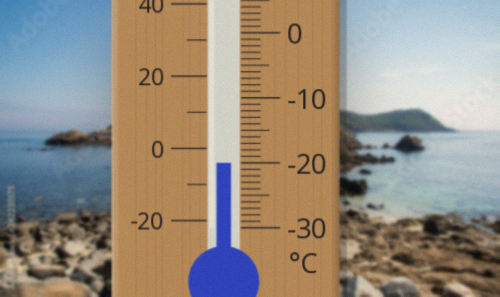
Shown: -20 °C
